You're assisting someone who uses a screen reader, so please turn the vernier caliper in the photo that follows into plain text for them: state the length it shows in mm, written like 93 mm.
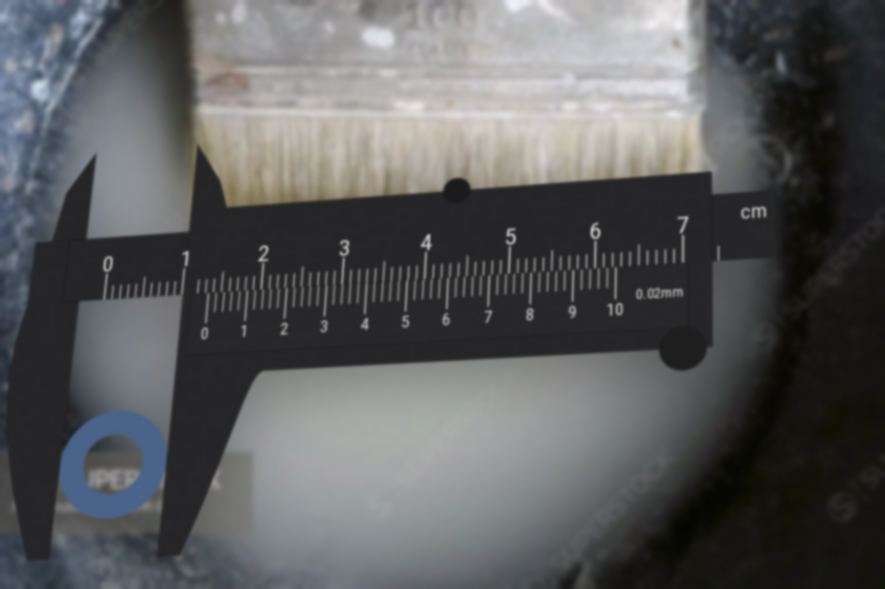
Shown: 13.4 mm
